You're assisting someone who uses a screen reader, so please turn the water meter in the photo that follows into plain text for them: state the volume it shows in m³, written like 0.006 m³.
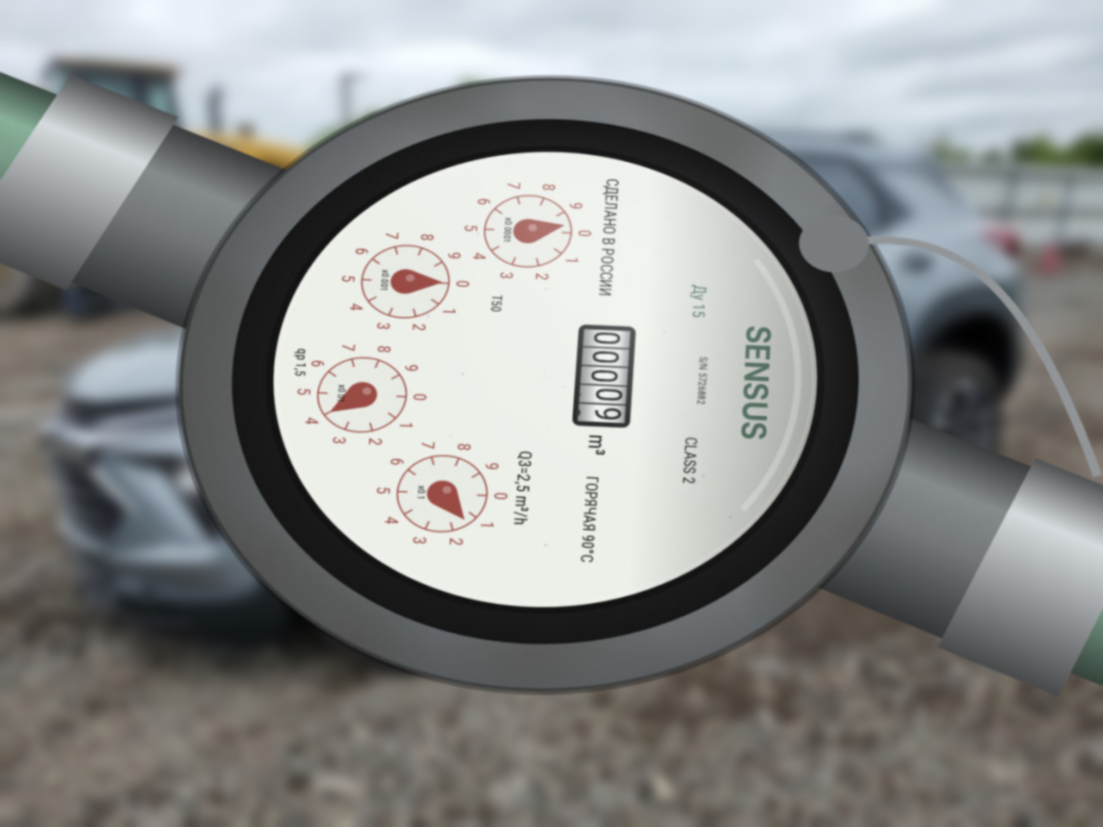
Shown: 9.1399 m³
